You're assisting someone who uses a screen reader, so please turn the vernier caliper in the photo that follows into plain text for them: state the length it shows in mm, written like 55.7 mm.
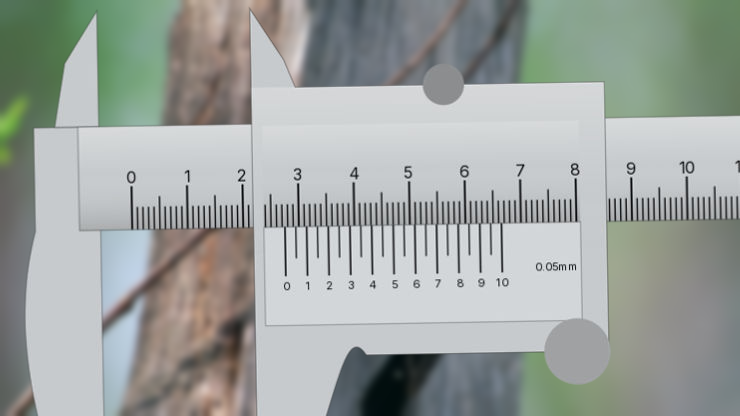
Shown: 27.5 mm
